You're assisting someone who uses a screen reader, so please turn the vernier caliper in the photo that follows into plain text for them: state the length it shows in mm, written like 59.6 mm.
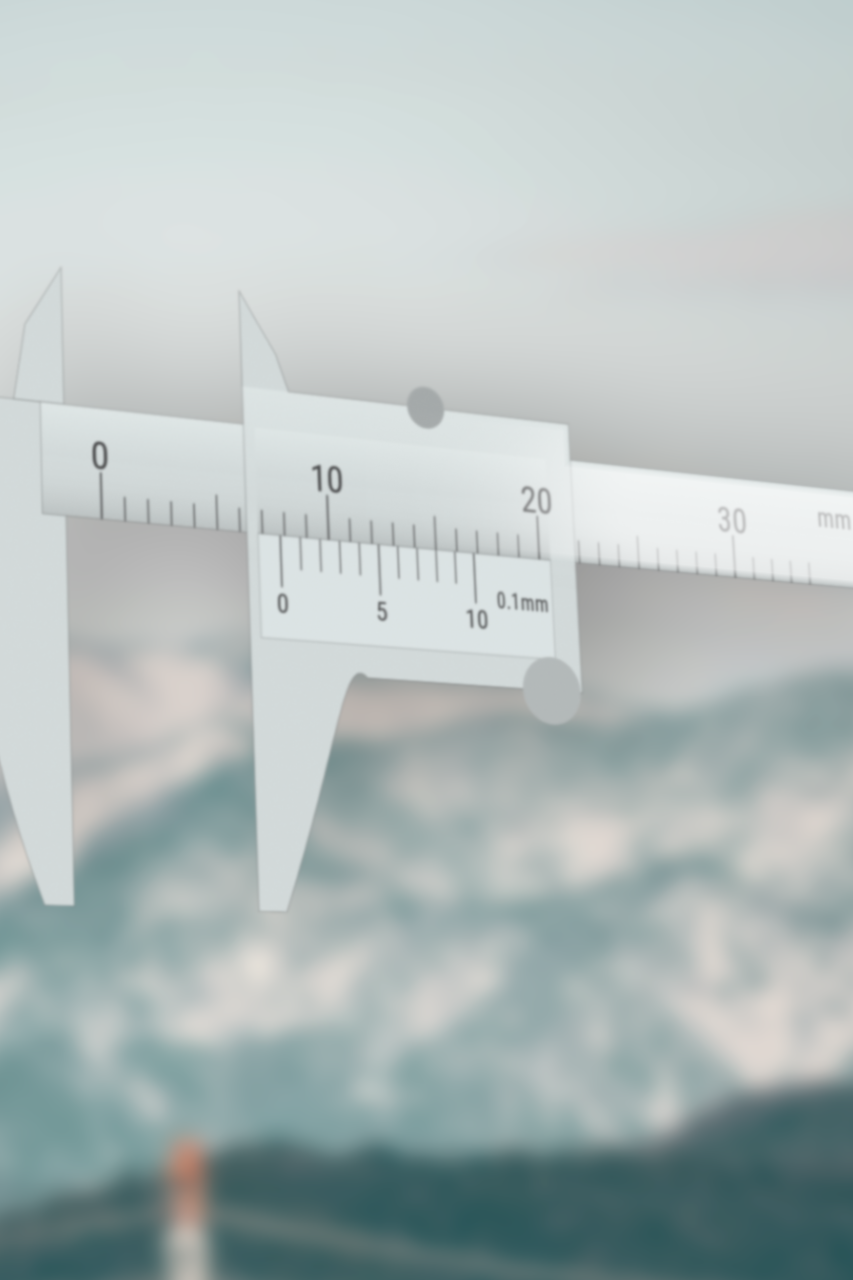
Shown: 7.8 mm
